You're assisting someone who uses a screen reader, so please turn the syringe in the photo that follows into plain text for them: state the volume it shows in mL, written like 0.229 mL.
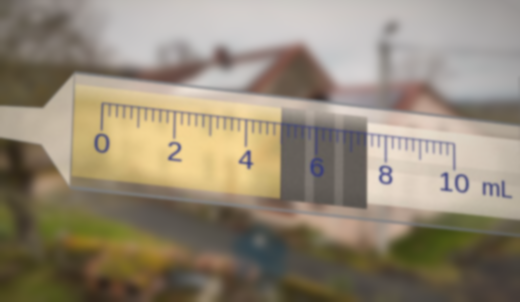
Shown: 5 mL
